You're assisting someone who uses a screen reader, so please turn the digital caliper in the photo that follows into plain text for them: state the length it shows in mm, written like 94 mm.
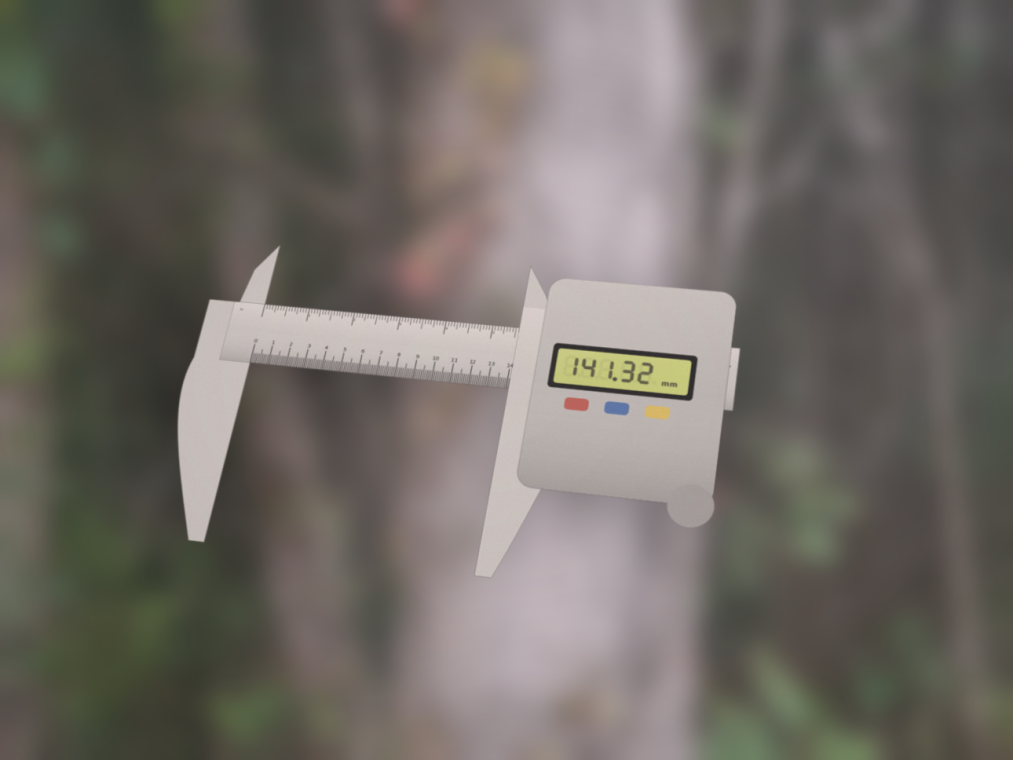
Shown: 141.32 mm
